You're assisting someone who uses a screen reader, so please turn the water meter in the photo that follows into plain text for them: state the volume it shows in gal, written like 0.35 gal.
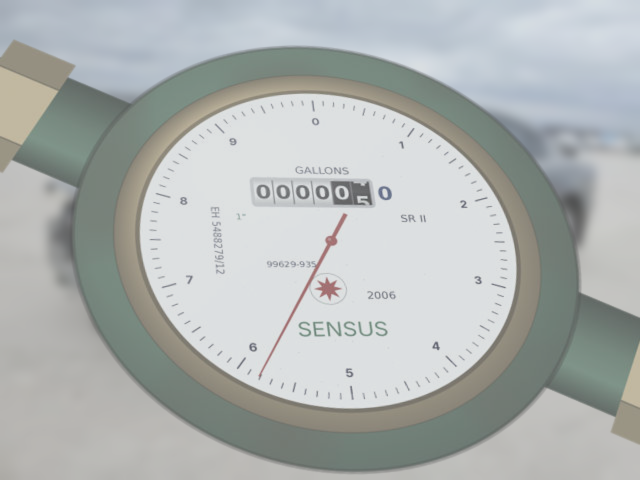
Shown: 45.8 gal
